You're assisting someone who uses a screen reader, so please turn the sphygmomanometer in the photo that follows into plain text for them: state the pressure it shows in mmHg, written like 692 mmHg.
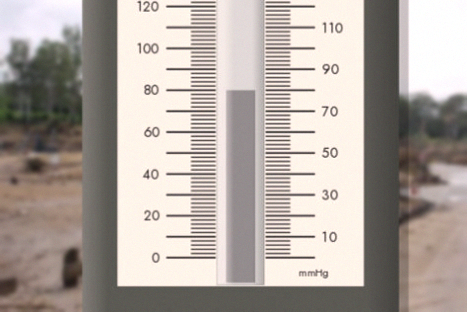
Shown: 80 mmHg
